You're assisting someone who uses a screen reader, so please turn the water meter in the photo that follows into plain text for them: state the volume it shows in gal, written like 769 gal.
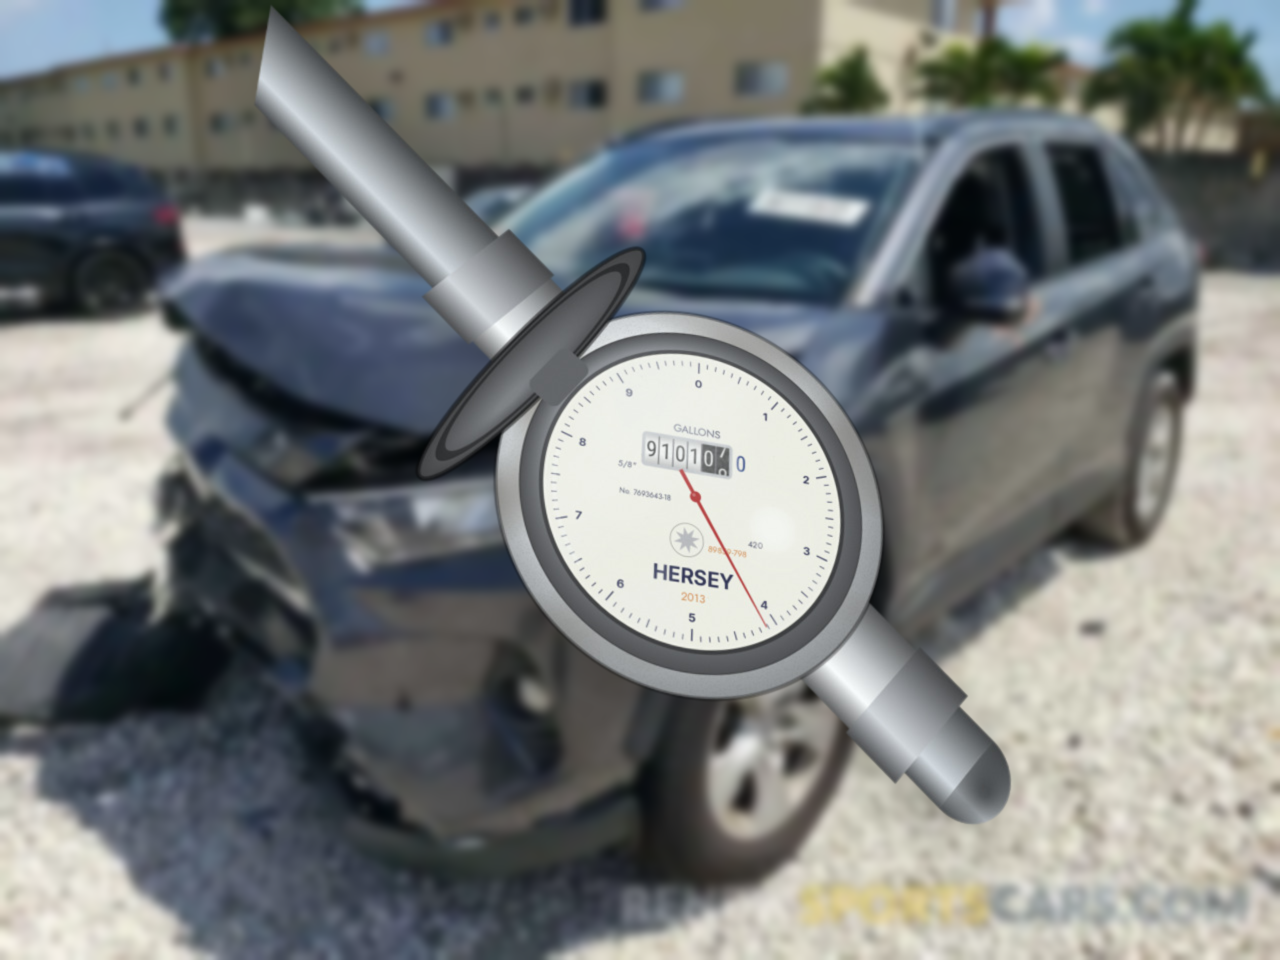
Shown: 9101074.1 gal
